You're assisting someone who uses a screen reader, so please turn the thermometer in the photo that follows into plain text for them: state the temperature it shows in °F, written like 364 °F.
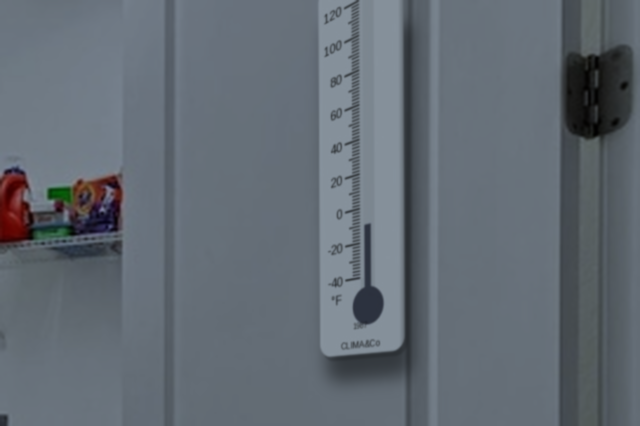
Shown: -10 °F
